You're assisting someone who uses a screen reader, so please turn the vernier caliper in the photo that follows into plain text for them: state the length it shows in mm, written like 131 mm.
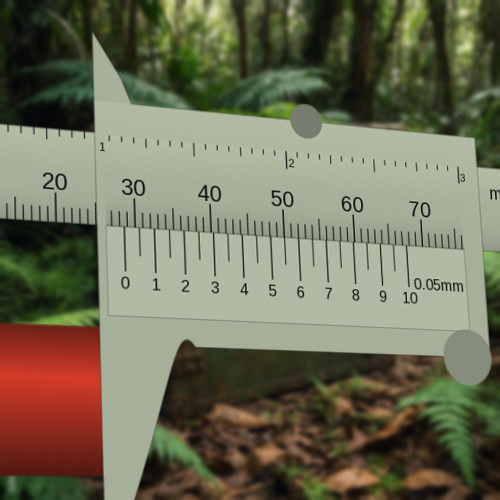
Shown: 28.6 mm
